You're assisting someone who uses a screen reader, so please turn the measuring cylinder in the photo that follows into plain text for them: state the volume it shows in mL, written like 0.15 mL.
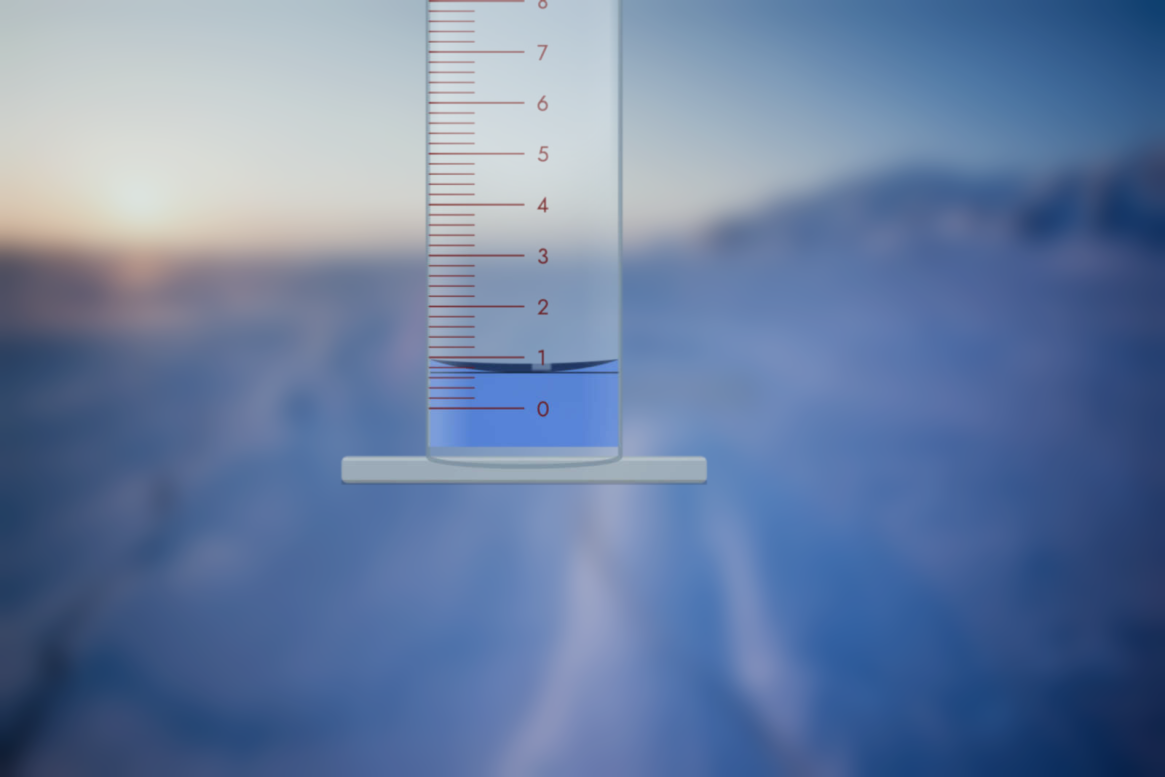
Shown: 0.7 mL
